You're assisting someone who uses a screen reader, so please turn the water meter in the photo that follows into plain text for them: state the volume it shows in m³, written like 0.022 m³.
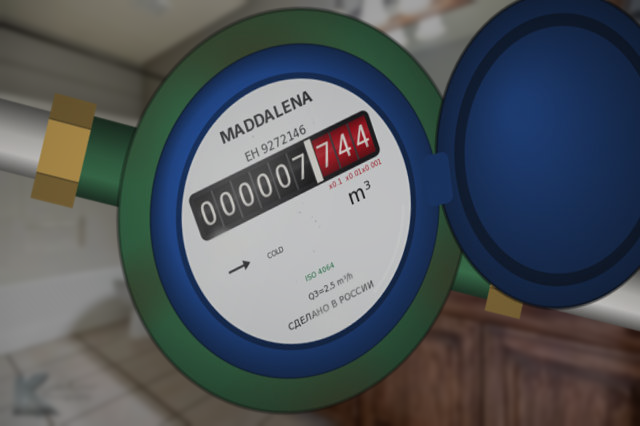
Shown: 7.744 m³
